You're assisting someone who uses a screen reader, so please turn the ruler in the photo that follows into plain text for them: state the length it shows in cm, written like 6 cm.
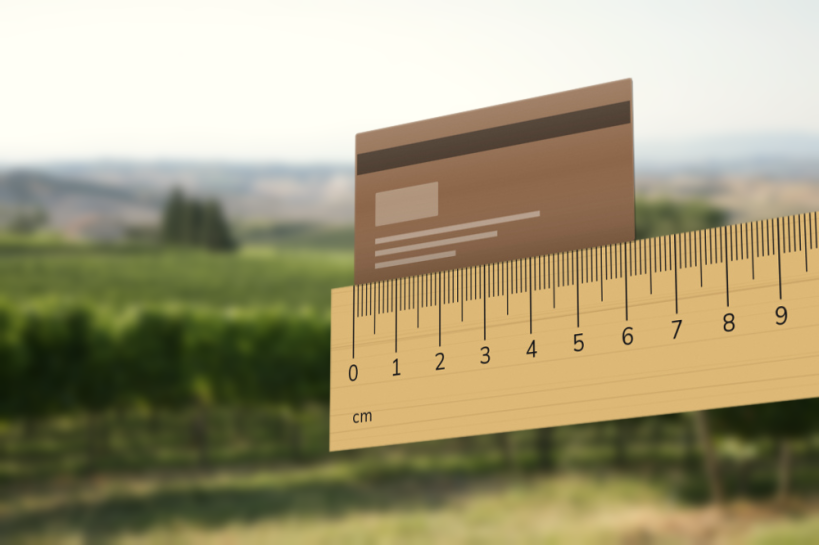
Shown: 6.2 cm
